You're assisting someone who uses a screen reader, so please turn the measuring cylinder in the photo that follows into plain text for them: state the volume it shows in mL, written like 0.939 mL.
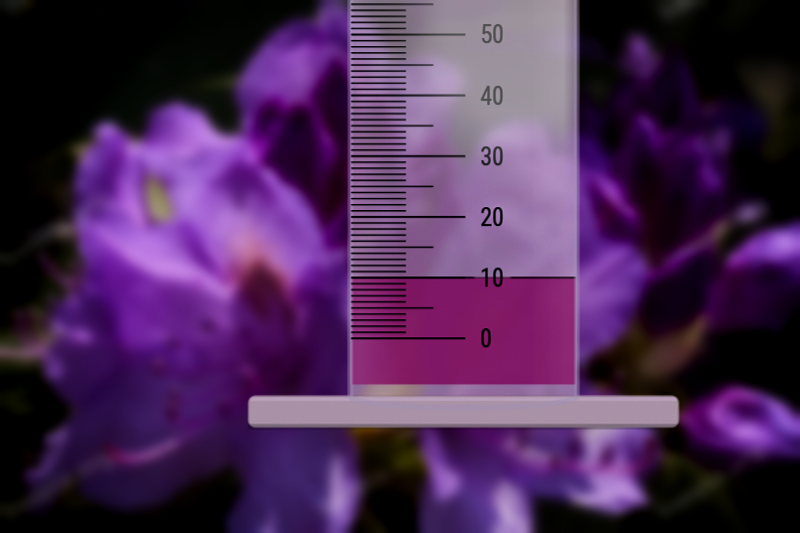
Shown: 10 mL
